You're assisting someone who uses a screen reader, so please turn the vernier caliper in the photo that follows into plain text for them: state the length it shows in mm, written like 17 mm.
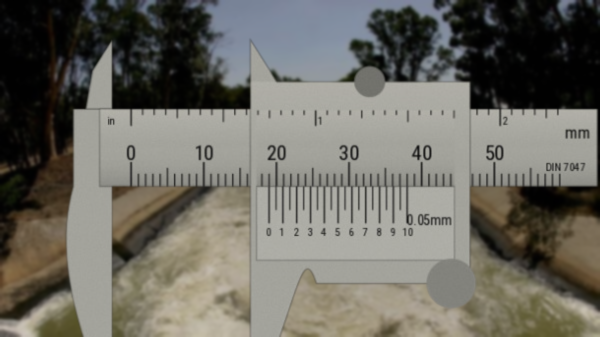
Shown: 19.0 mm
